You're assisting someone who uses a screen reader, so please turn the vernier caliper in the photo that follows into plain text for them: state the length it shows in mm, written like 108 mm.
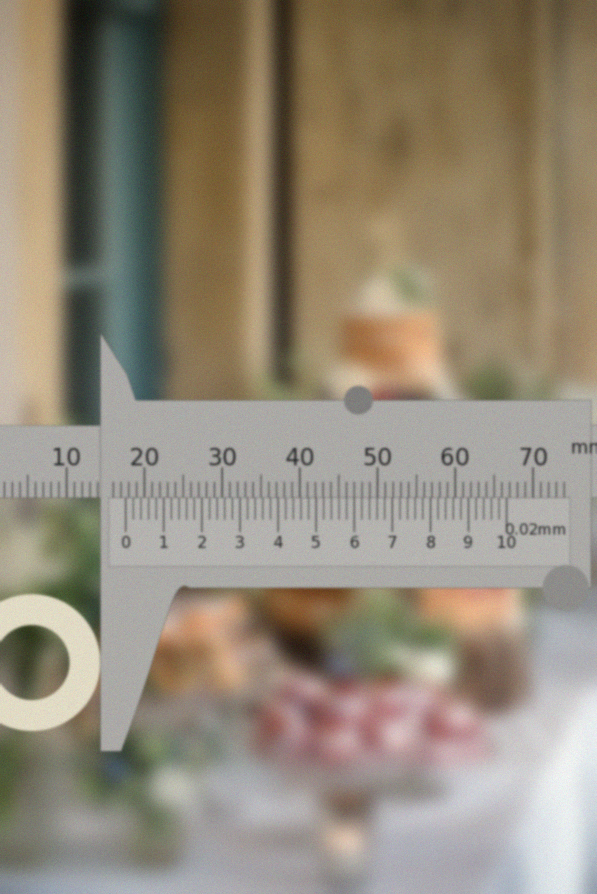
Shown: 17.6 mm
